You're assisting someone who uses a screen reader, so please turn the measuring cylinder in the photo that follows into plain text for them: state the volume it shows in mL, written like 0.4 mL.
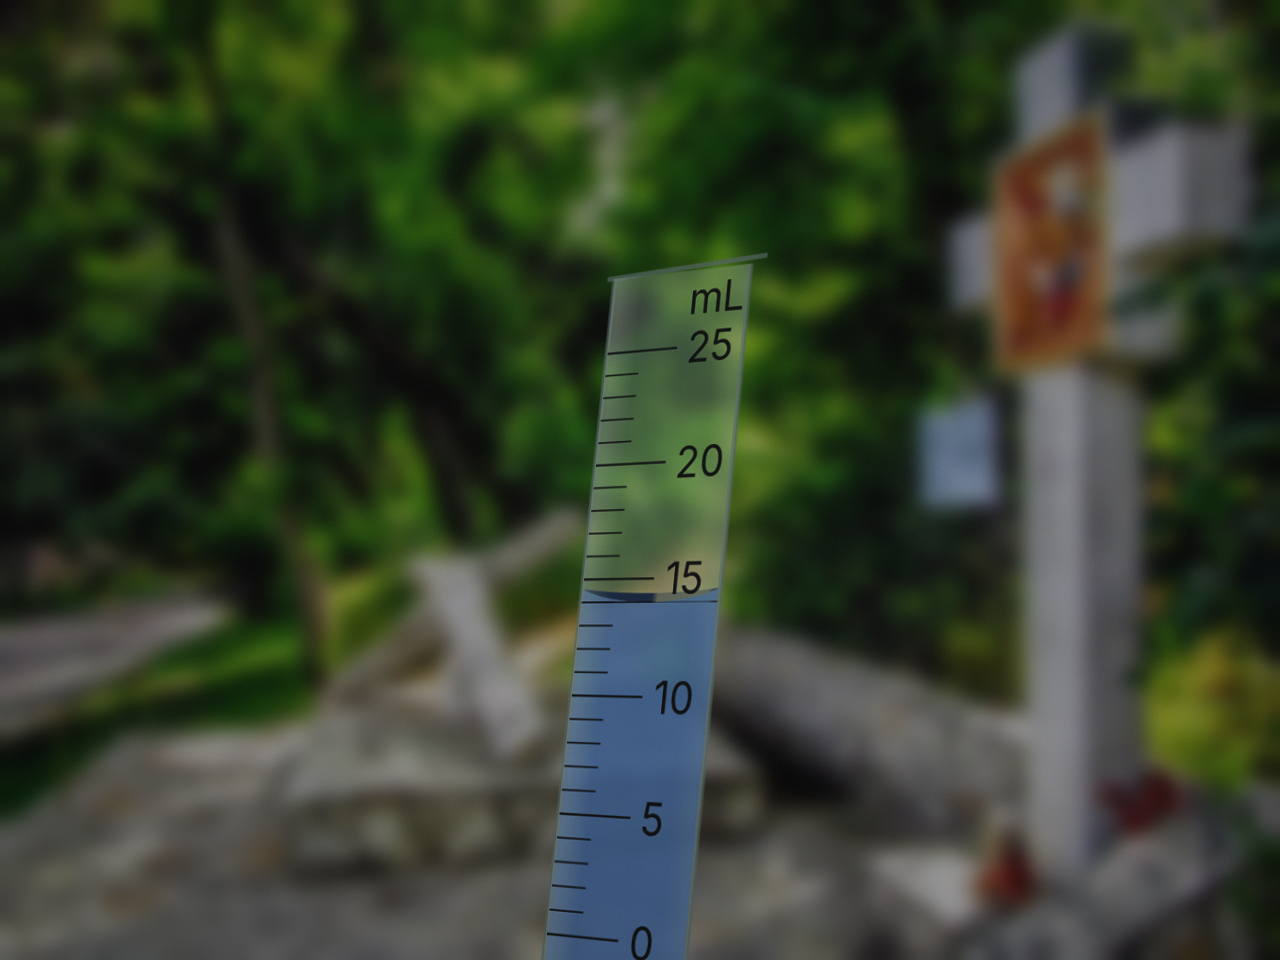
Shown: 14 mL
